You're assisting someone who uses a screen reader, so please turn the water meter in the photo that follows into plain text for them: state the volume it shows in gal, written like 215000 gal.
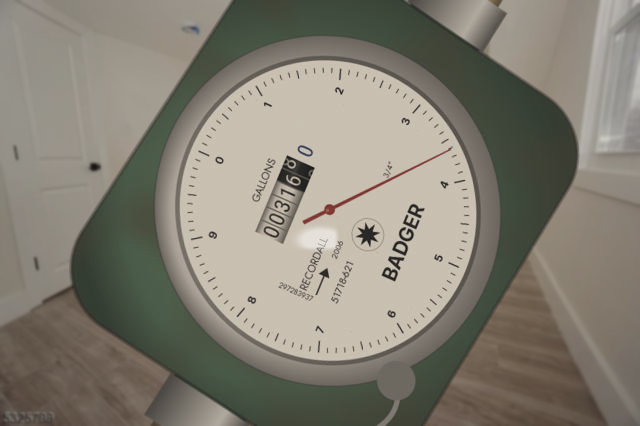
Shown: 31683.6 gal
